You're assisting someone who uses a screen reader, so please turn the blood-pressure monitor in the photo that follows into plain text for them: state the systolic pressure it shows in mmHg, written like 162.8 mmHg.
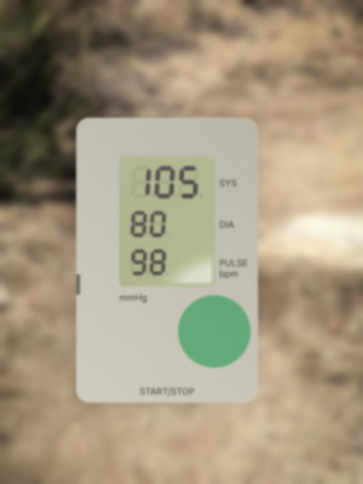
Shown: 105 mmHg
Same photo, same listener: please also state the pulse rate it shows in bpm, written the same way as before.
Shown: 98 bpm
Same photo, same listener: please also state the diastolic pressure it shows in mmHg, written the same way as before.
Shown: 80 mmHg
